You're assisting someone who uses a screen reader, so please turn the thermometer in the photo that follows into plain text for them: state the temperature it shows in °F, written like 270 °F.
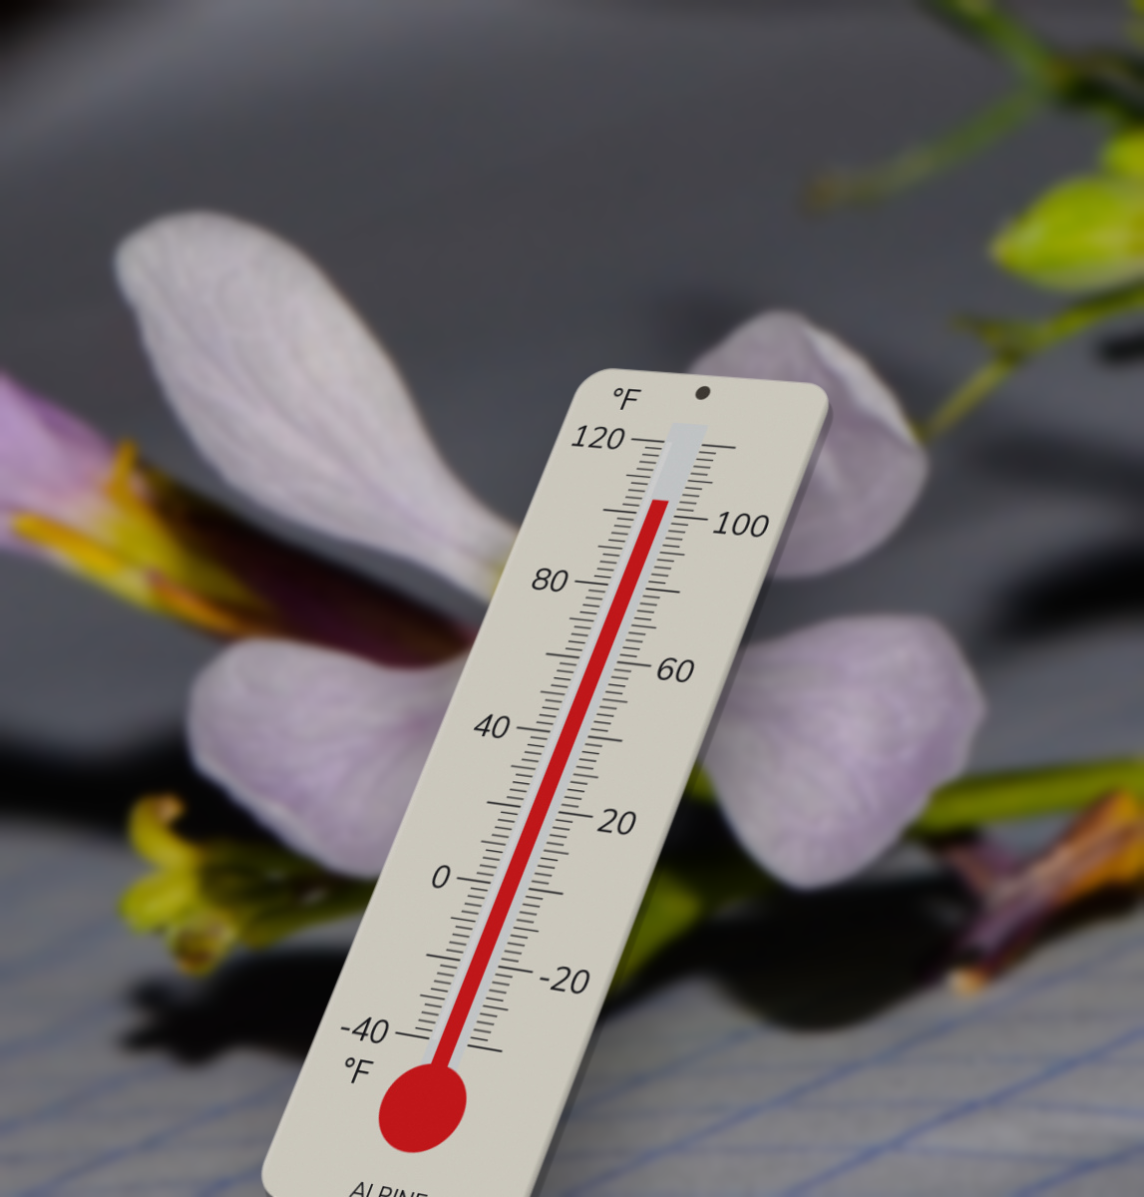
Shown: 104 °F
